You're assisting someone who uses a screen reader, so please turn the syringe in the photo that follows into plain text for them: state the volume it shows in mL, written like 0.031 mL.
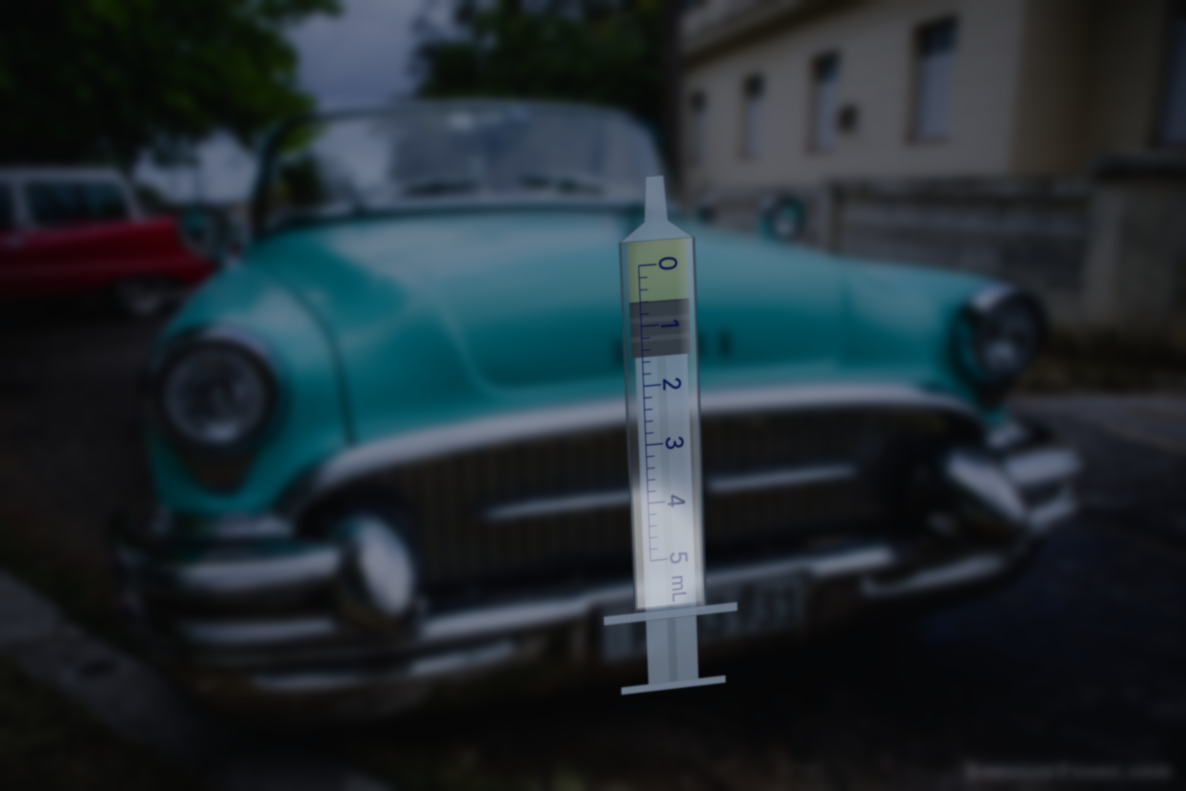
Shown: 0.6 mL
